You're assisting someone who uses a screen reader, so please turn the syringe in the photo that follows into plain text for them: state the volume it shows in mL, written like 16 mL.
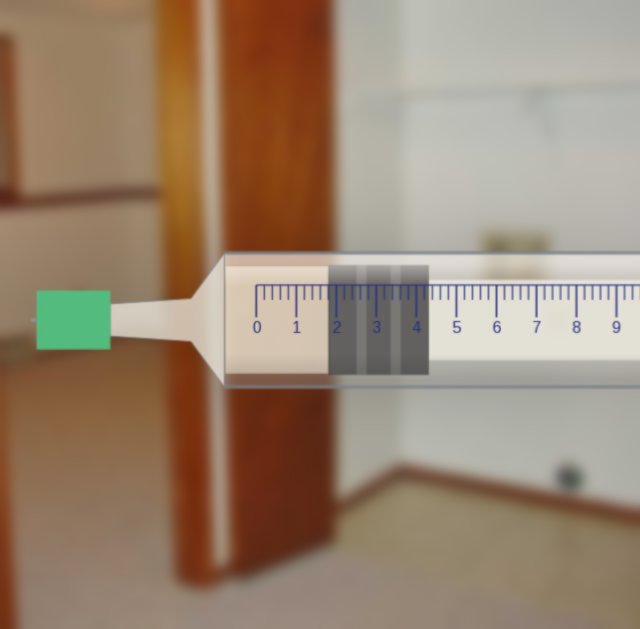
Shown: 1.8 mL
